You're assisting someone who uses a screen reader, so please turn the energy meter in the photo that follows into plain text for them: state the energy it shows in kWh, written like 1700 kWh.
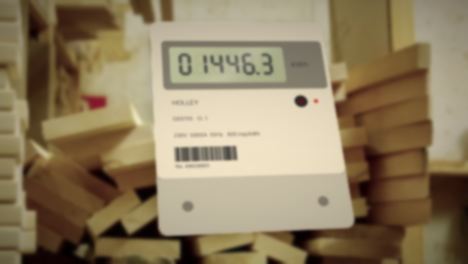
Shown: 1446.3 kWh
